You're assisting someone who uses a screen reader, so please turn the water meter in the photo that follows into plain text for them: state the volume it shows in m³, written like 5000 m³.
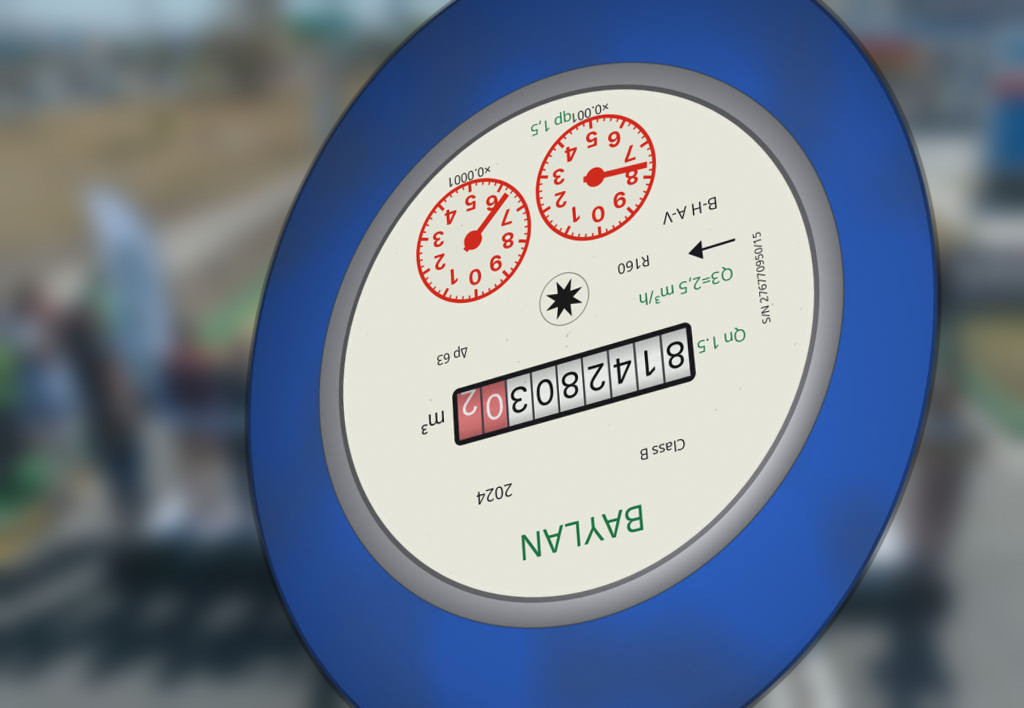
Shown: 8142803.0176 m³
